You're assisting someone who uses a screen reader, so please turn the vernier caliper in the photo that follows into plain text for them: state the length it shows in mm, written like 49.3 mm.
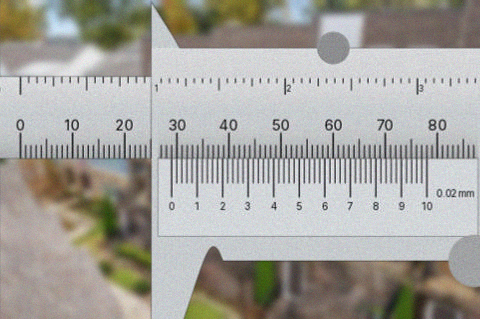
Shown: 29.0 mm
